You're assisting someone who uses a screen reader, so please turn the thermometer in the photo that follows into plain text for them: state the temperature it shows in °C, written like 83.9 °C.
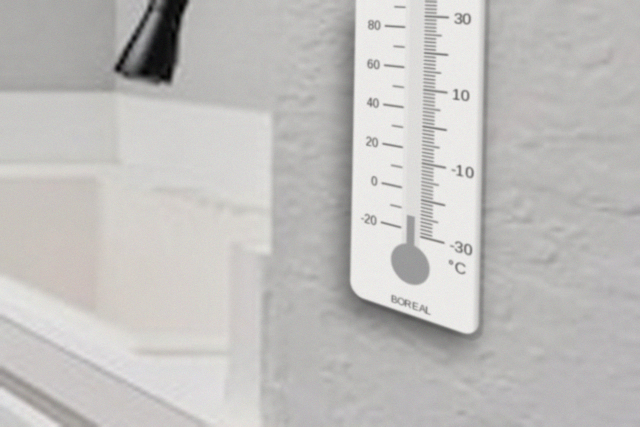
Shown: -25 °C
